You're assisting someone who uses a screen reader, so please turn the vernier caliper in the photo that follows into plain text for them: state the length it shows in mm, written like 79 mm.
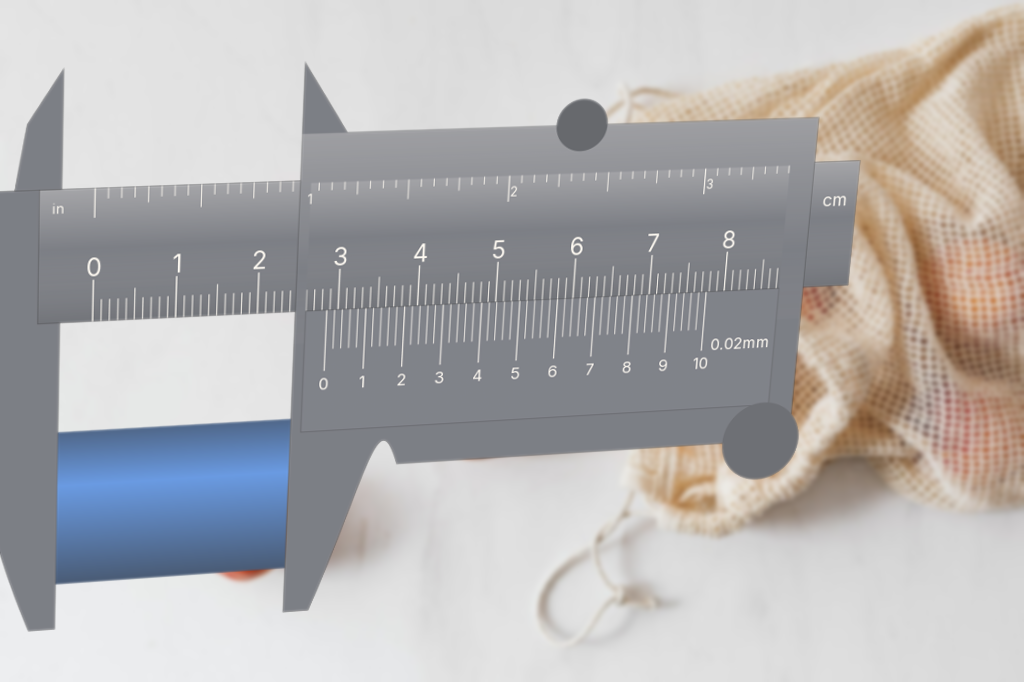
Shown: 28.6 mm
